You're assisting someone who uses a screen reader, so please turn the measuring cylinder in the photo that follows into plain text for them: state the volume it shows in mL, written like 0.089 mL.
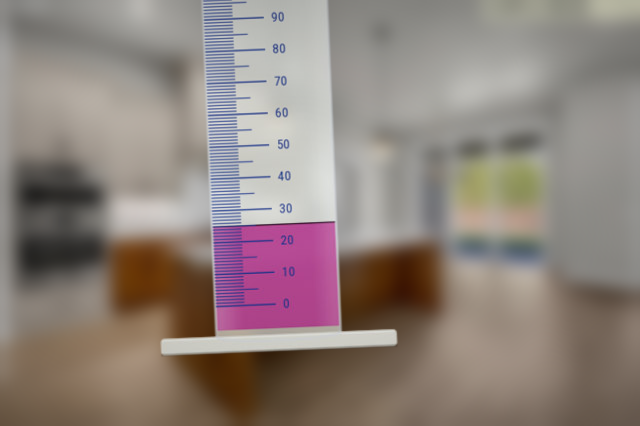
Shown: 25 mL
